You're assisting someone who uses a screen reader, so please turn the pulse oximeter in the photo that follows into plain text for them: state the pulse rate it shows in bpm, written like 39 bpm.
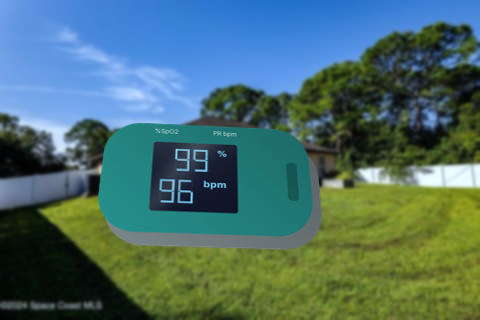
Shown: 96 bpm
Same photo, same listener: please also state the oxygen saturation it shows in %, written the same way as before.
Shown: 99 %
